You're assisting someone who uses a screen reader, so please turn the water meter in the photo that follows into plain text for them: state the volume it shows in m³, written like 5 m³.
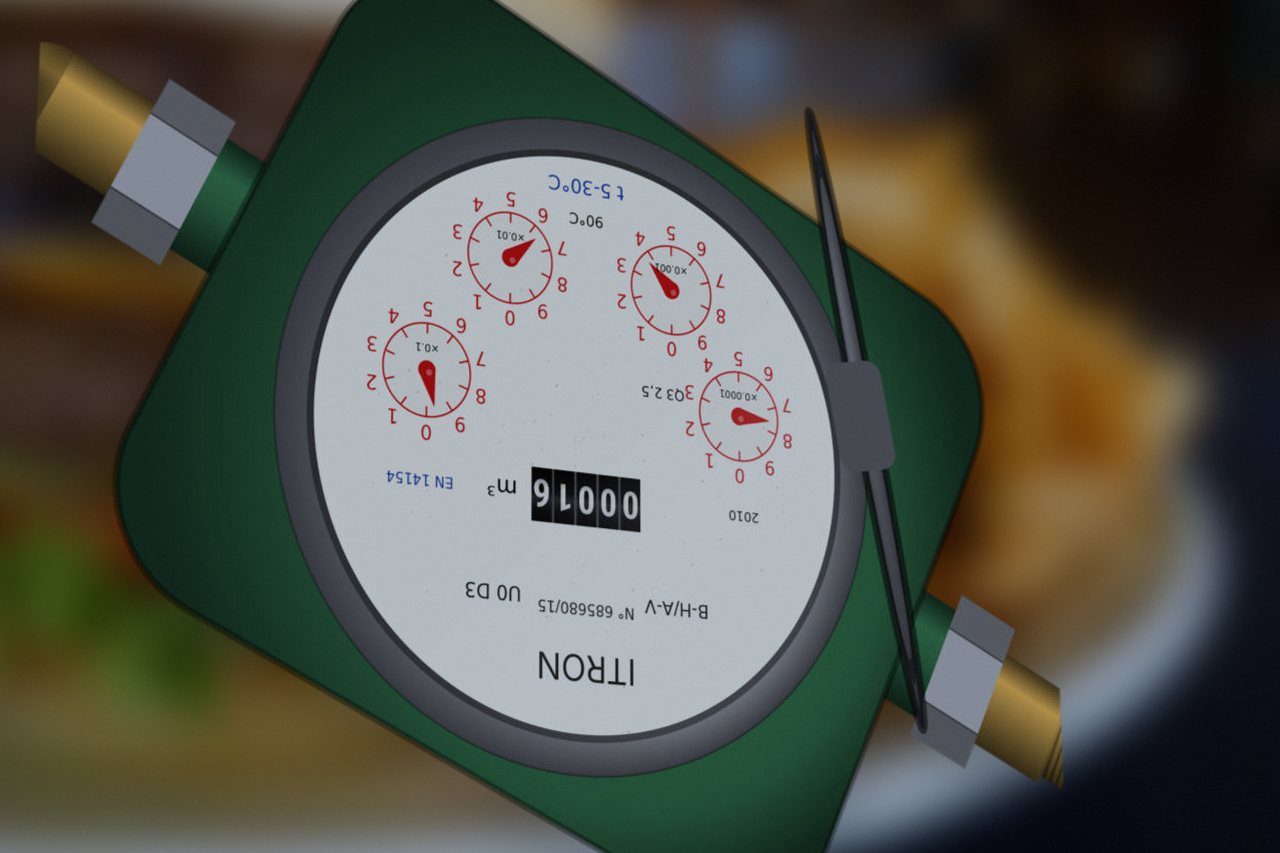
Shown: 15.9637 m³
